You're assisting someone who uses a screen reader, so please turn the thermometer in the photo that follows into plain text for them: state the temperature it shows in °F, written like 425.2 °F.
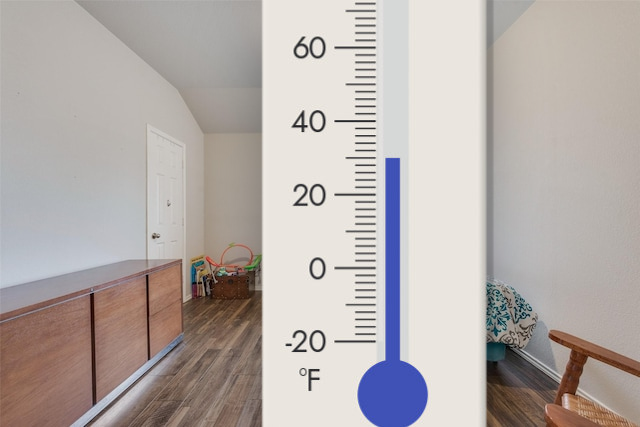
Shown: 30 °F
